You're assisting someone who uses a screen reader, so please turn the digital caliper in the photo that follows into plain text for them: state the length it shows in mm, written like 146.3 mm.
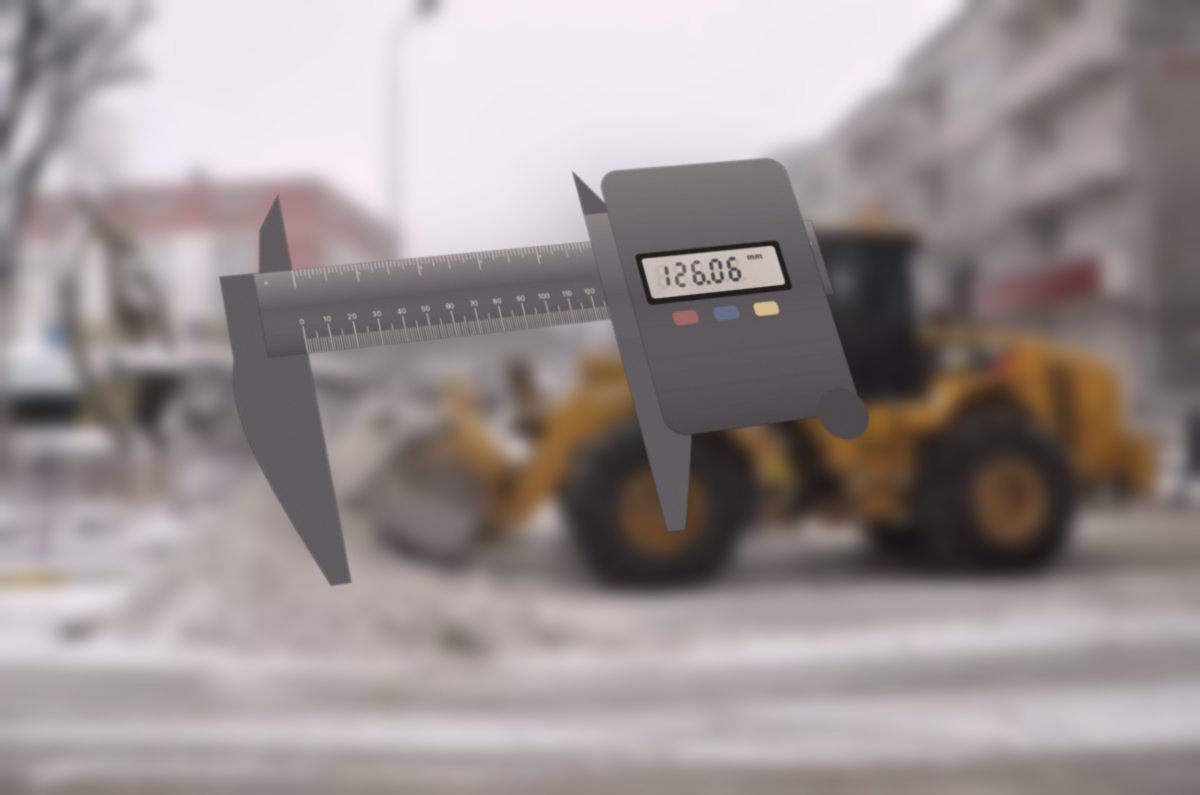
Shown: 126.06 mm
